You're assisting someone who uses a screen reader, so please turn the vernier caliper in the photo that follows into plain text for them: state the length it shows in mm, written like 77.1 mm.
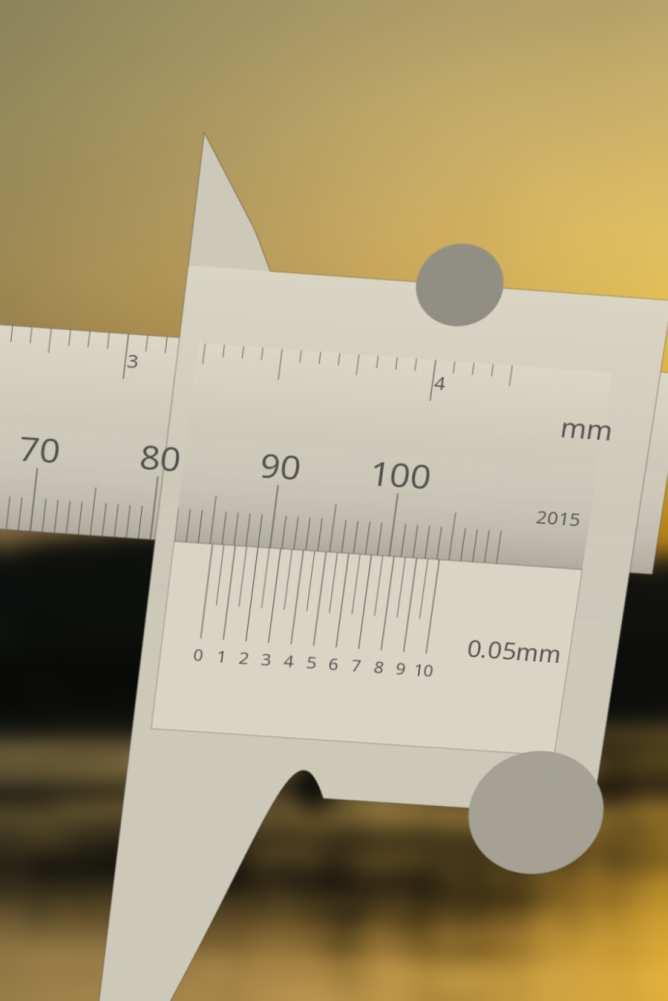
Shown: 85.2 mm
